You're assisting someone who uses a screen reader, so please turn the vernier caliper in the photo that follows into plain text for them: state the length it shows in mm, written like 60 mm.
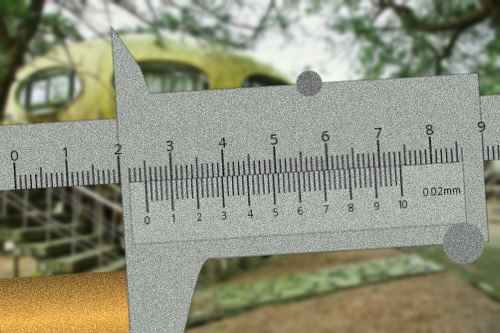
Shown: 25.0 mm
